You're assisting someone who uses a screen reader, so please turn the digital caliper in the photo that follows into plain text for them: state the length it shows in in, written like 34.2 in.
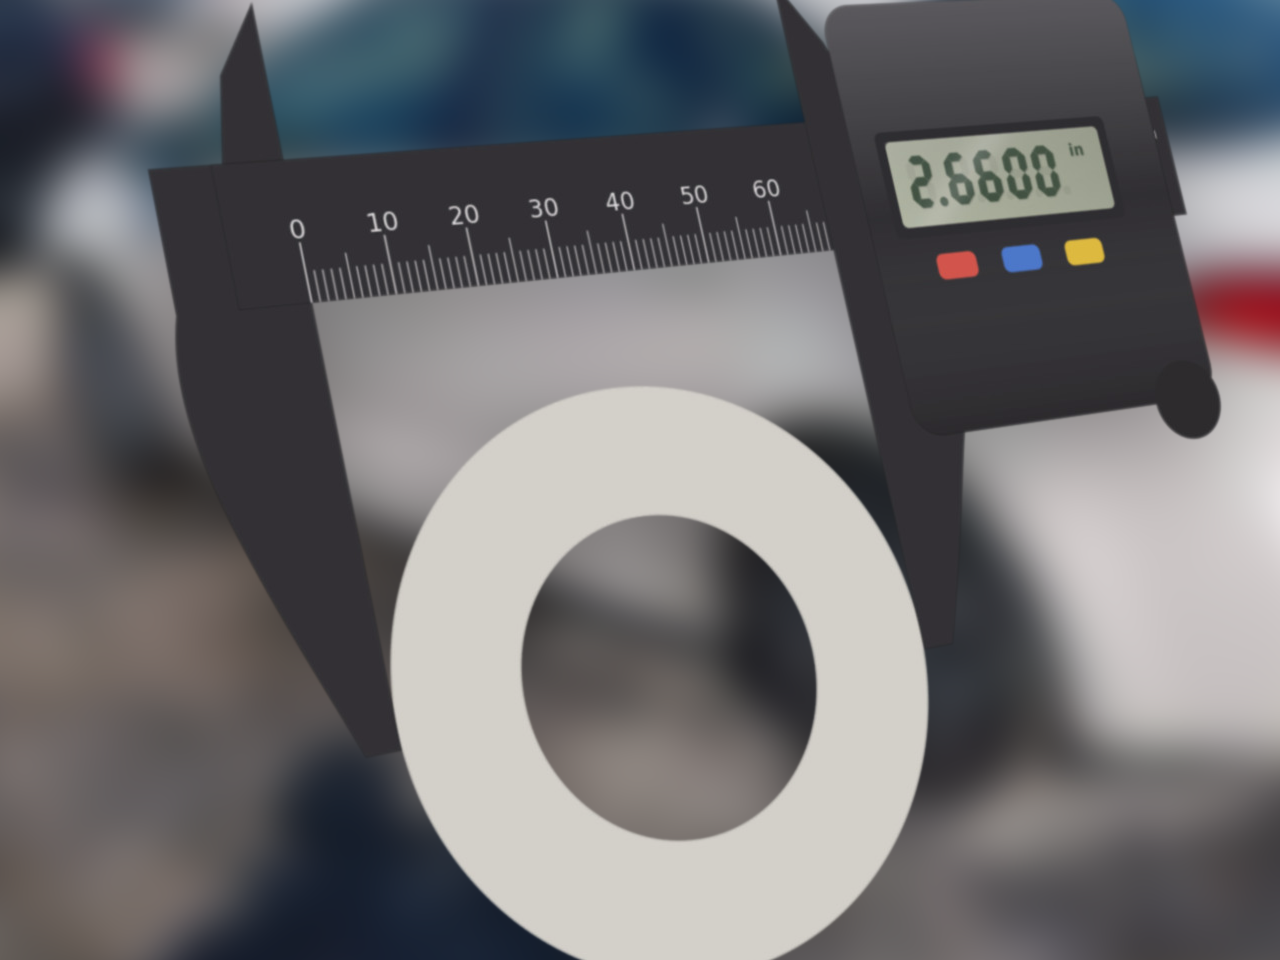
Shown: 2.6600 in
